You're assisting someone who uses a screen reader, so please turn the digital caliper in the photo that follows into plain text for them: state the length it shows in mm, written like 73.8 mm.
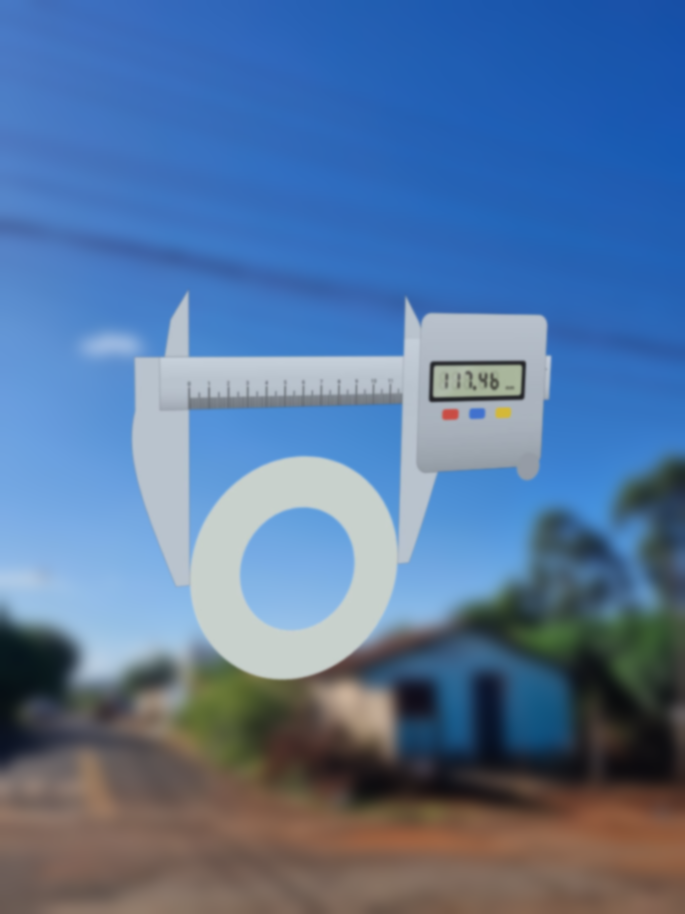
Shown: 117.46 mm
